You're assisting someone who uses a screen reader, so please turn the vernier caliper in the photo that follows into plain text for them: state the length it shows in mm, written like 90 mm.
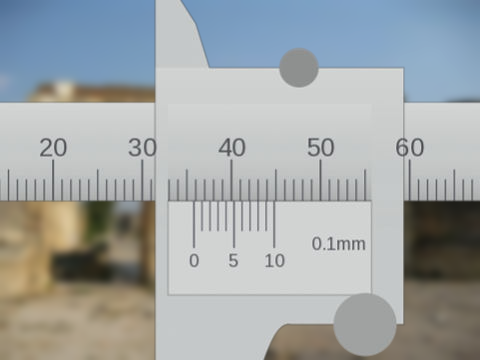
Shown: 35.8 mm
